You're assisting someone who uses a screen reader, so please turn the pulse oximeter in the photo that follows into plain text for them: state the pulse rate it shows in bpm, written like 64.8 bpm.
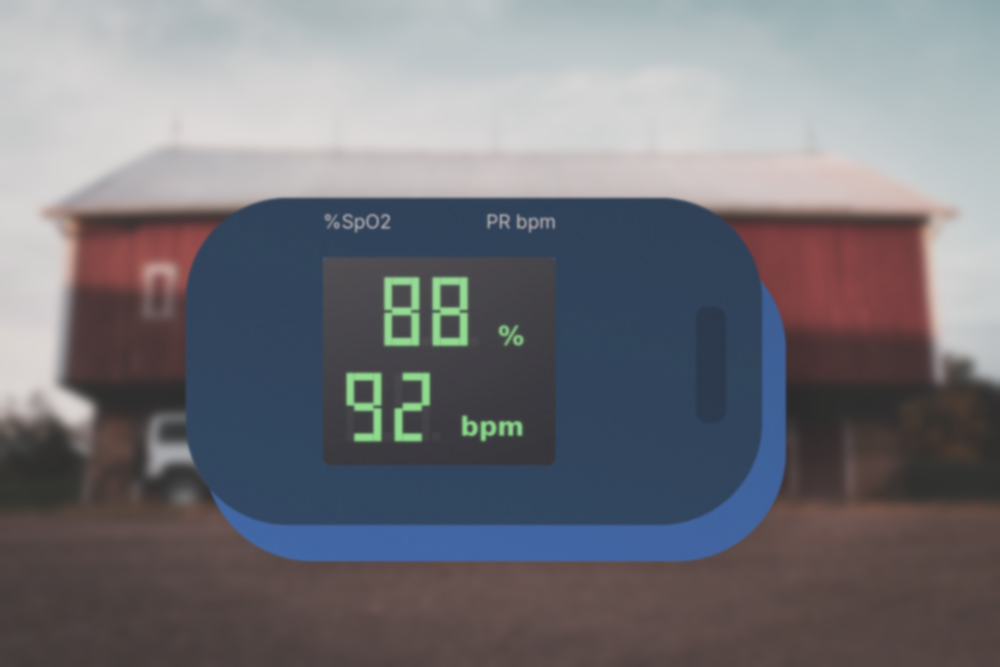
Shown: 92 bpm
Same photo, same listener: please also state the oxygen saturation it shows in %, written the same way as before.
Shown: 88 %
